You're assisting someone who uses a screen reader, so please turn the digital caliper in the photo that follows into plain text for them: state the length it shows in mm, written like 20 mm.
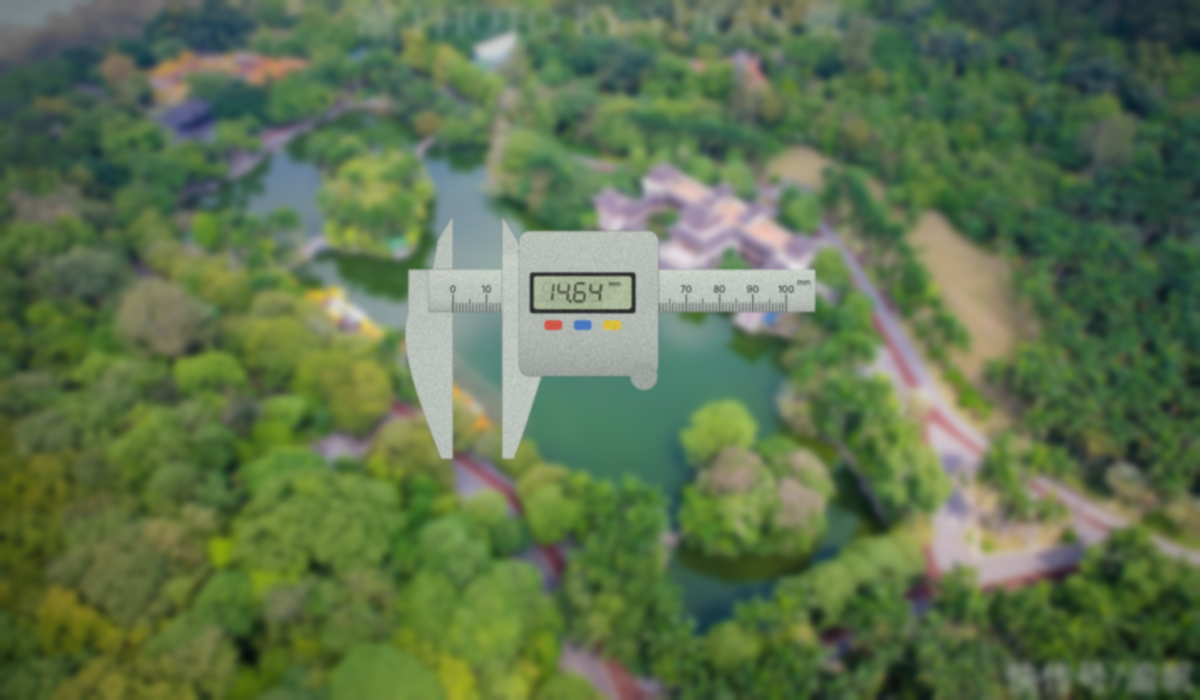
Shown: 14.64 mm
